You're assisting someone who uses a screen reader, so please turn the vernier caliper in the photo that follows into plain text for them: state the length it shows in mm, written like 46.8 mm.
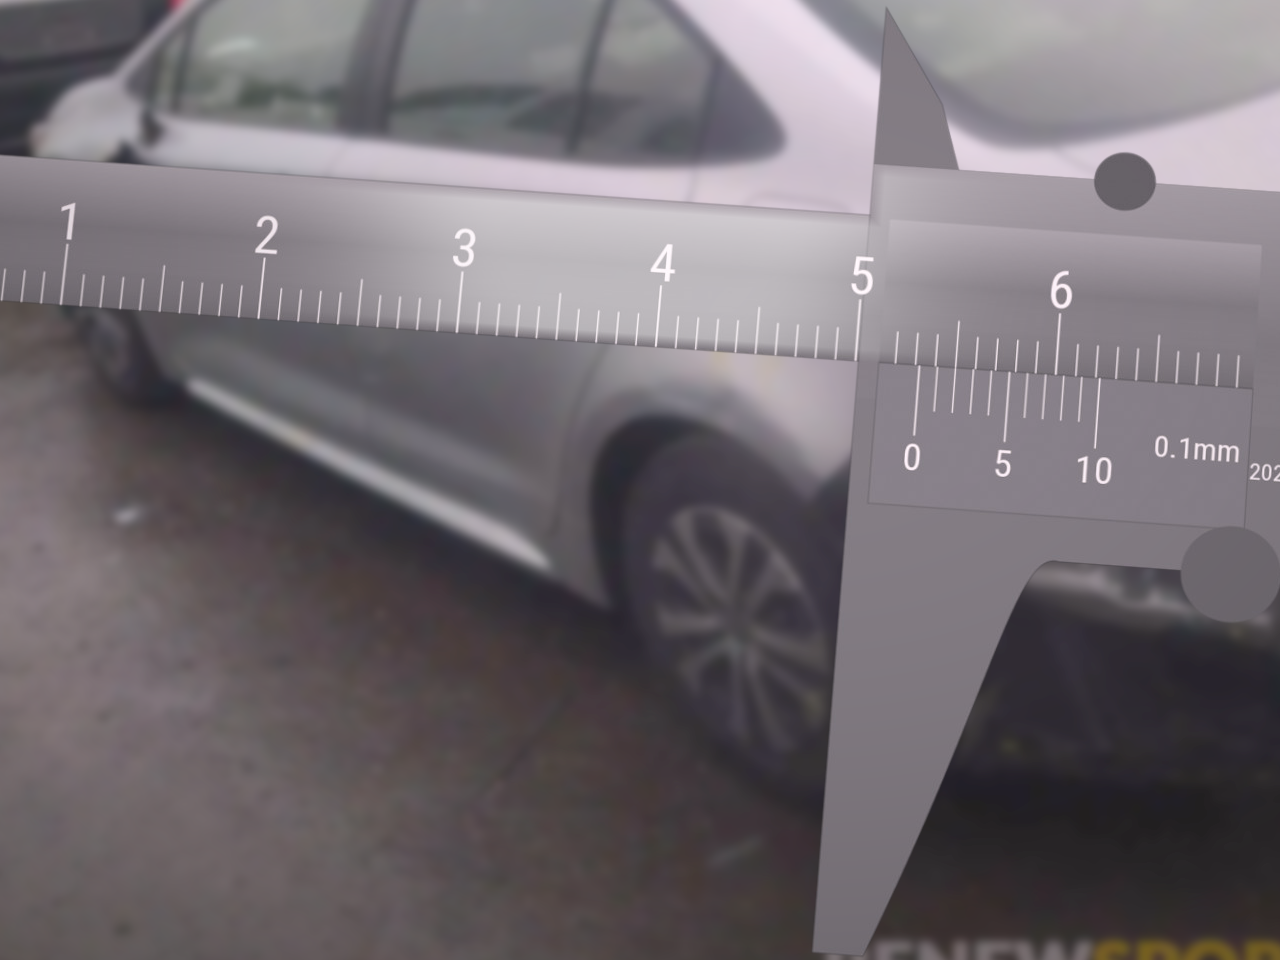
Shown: 53.2 mm
